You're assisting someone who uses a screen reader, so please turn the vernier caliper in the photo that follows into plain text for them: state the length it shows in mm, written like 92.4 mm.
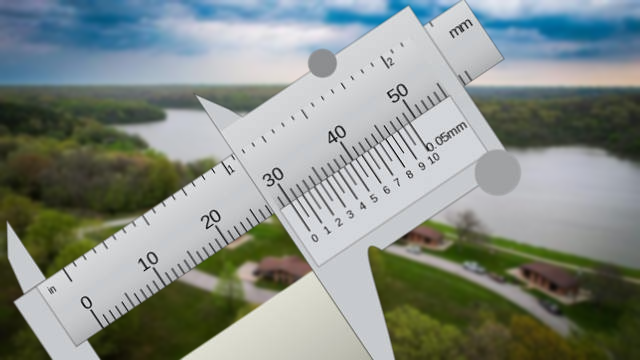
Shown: 30.0 mm
